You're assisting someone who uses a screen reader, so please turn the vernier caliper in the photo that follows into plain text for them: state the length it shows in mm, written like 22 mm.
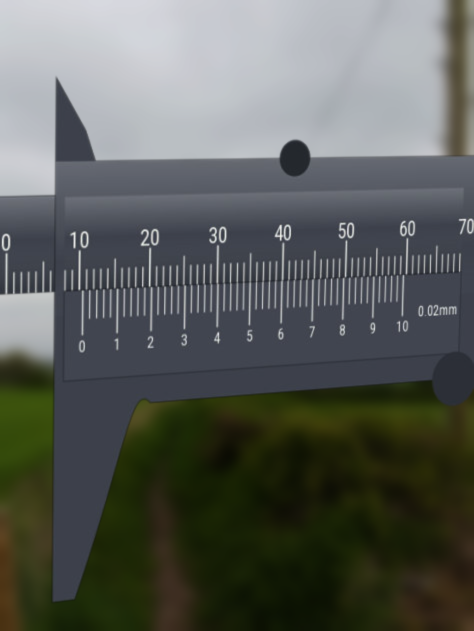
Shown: 10.5 mm
